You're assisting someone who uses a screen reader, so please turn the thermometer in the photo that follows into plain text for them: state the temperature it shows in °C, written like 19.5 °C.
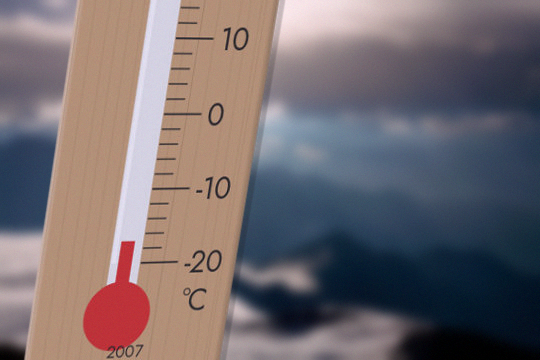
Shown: -17 °C
